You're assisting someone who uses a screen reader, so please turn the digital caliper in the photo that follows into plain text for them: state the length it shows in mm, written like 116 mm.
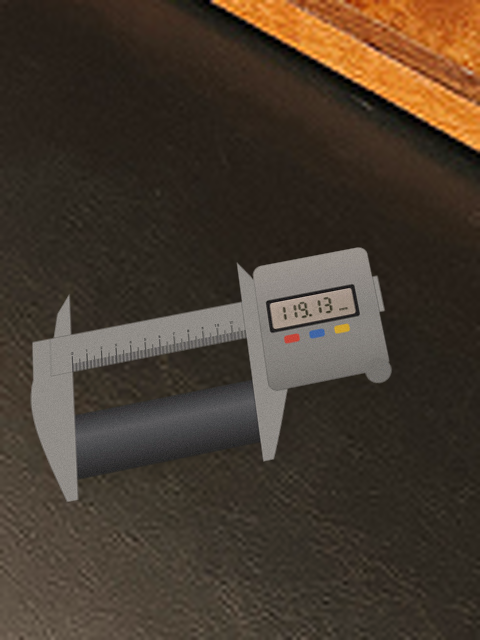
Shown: 119.13 mm
